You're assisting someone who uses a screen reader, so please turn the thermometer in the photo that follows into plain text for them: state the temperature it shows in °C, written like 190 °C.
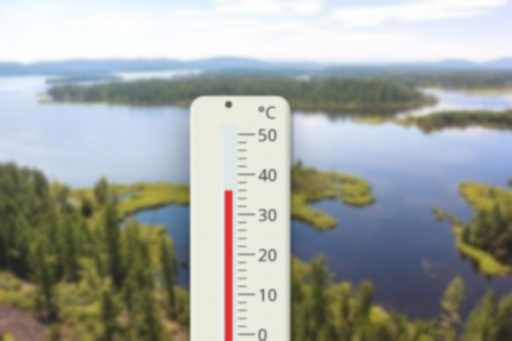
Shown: 36 °C
